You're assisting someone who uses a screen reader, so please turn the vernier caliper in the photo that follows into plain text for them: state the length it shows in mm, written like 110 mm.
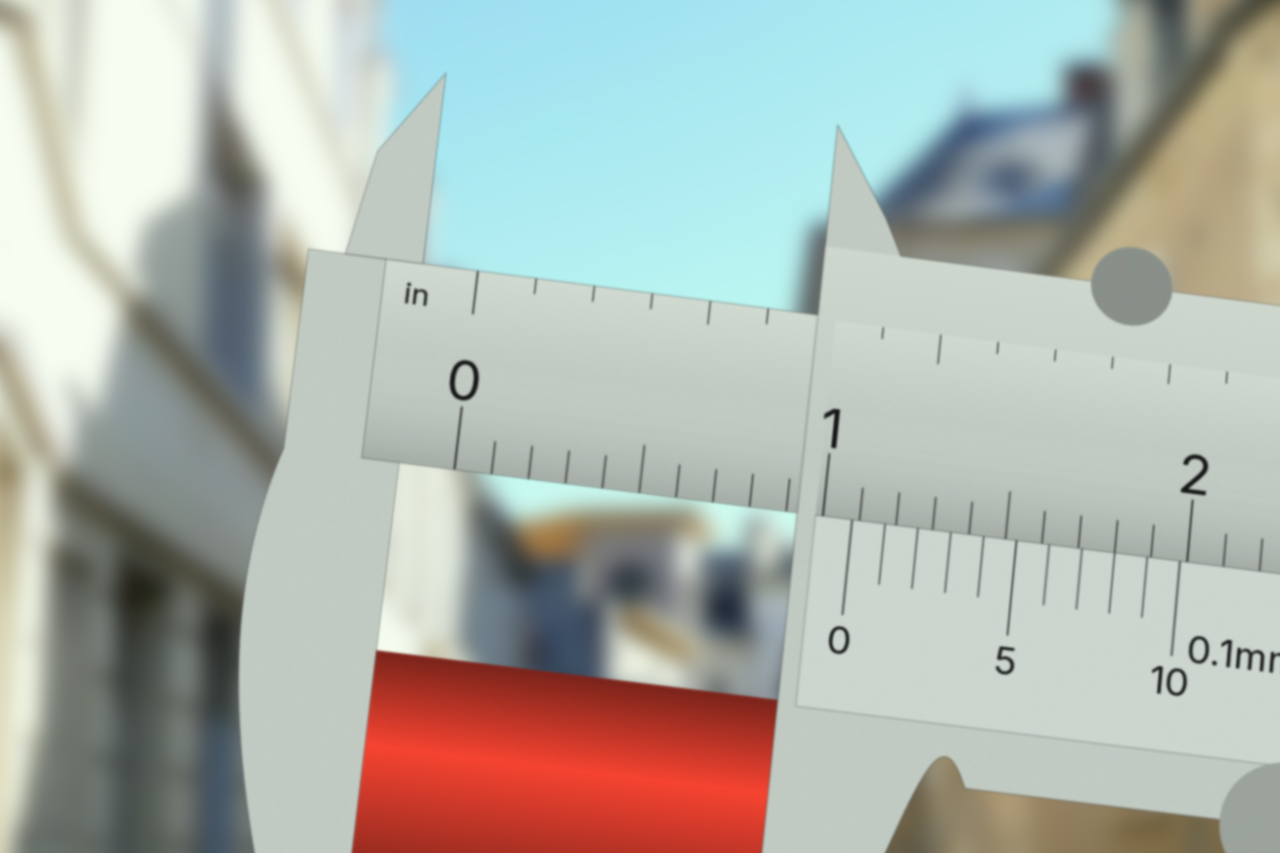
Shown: 10.8 mm
